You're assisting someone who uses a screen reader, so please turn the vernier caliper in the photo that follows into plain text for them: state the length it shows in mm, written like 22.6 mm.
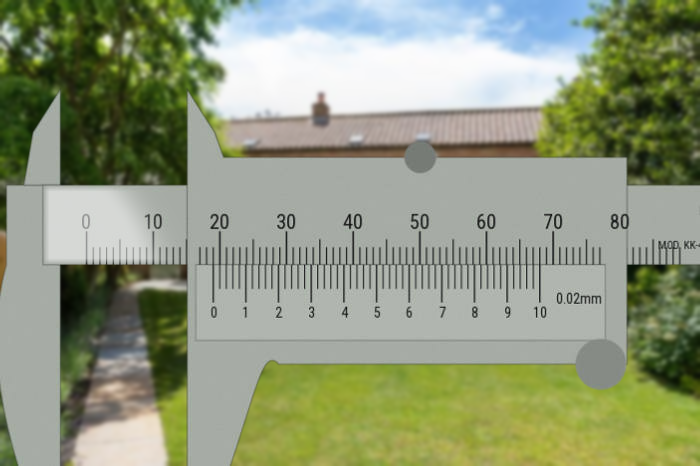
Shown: 19.0 mm
